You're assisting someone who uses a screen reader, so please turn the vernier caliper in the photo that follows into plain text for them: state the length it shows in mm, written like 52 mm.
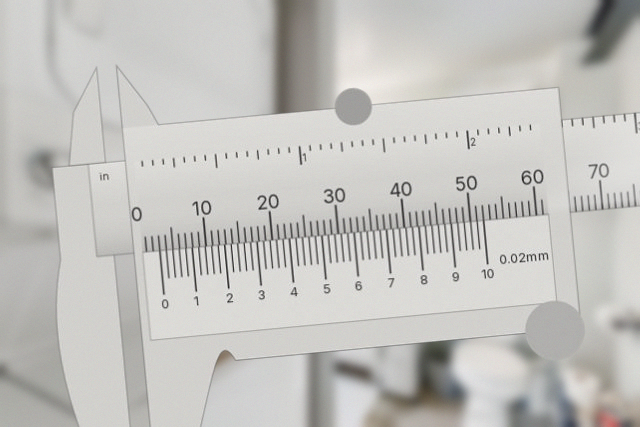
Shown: 3.0 mm
